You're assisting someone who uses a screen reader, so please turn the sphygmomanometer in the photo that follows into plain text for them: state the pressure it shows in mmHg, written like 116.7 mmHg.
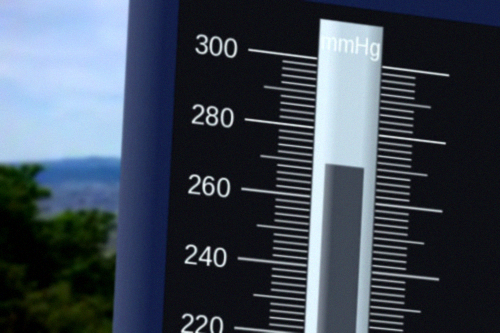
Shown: 270 mmHg
